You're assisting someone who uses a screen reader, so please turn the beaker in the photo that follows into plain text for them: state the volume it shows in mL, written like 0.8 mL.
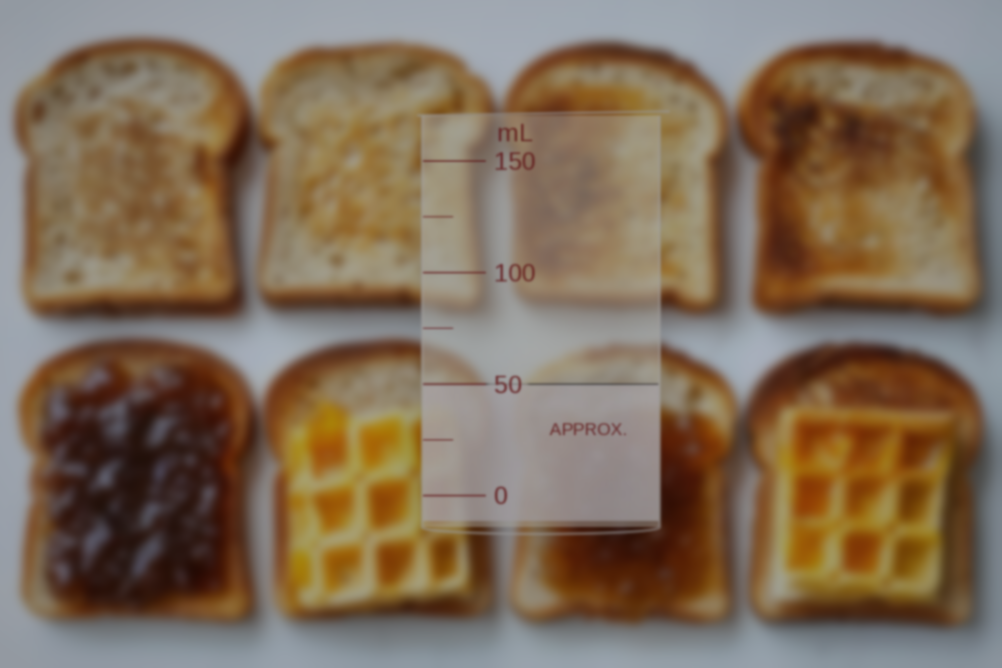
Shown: 50 mL
